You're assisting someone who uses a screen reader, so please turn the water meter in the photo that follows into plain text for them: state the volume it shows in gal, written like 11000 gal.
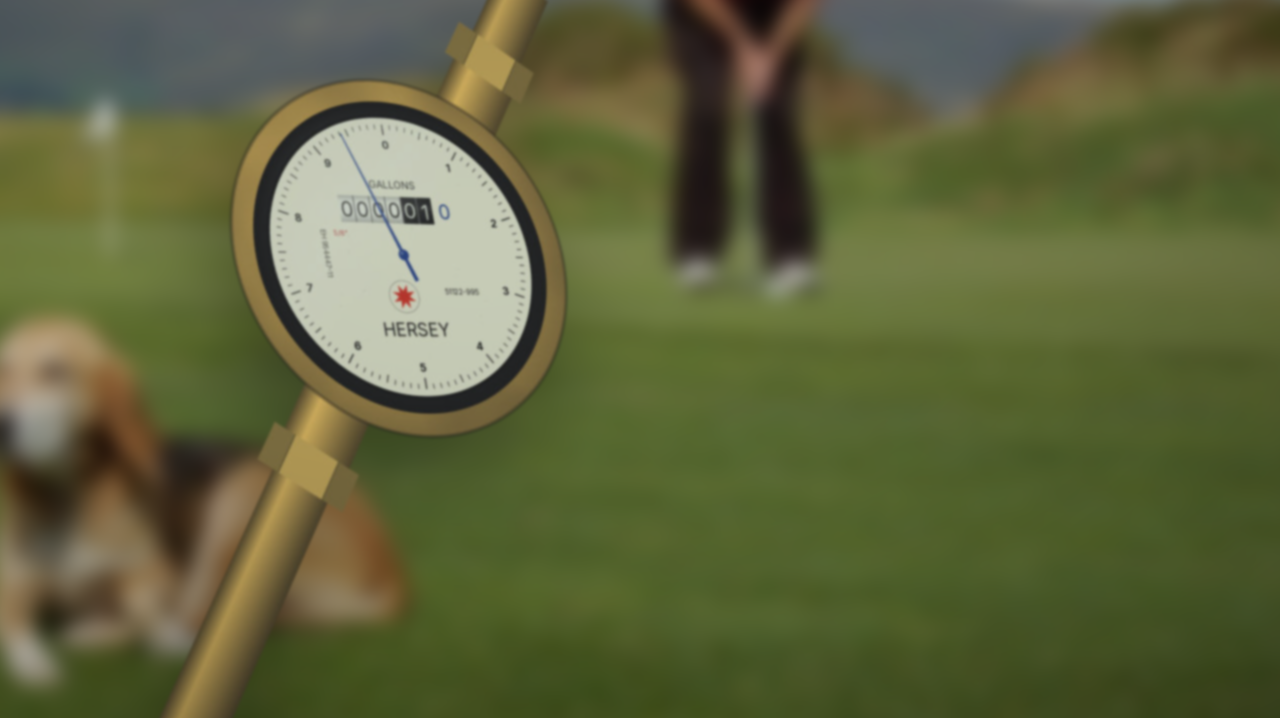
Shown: 9.4 gal
